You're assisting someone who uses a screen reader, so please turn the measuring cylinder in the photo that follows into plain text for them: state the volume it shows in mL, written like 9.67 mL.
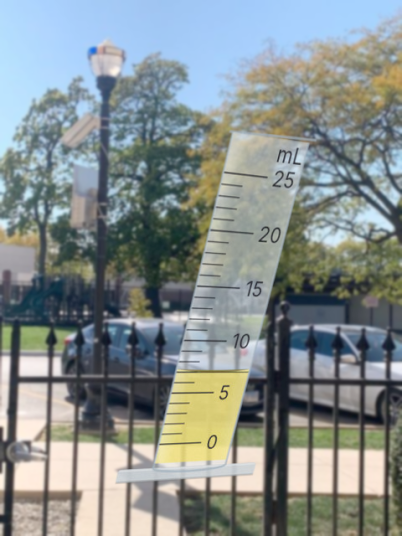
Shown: 7 mL
